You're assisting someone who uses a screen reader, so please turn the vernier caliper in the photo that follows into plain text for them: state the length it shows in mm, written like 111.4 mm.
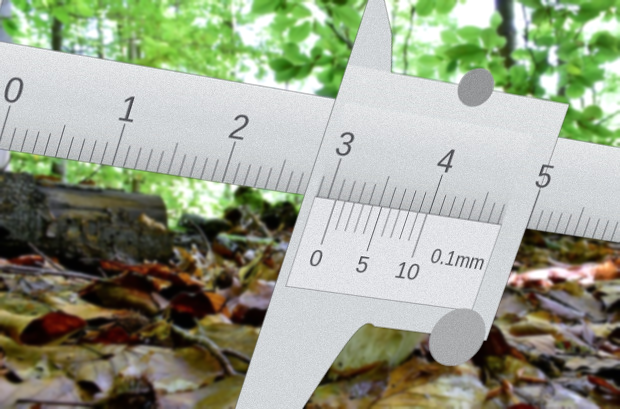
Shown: 30.8 mm
